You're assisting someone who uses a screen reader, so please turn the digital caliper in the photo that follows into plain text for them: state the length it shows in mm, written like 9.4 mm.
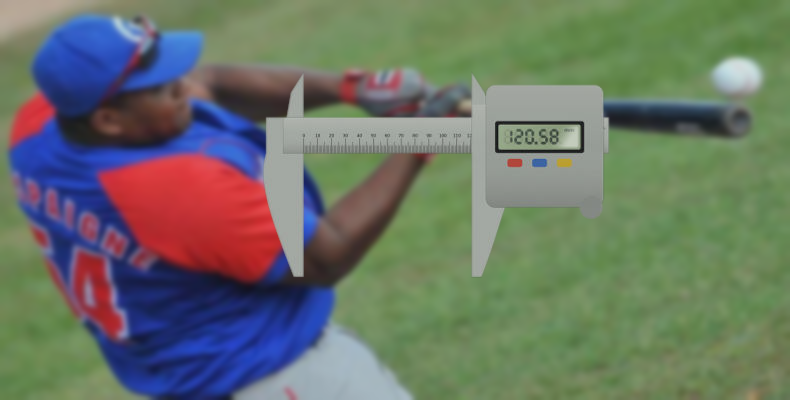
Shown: 120.58 mm
